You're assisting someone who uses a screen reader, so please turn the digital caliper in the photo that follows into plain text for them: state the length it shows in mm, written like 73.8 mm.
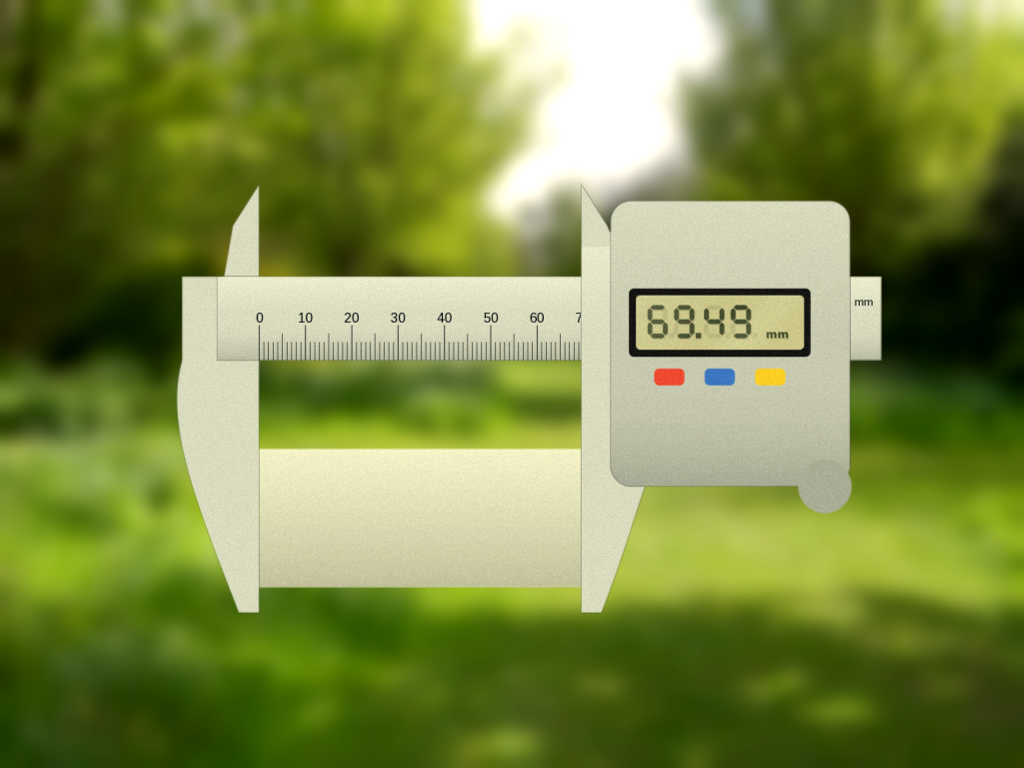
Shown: 69.49 mm
